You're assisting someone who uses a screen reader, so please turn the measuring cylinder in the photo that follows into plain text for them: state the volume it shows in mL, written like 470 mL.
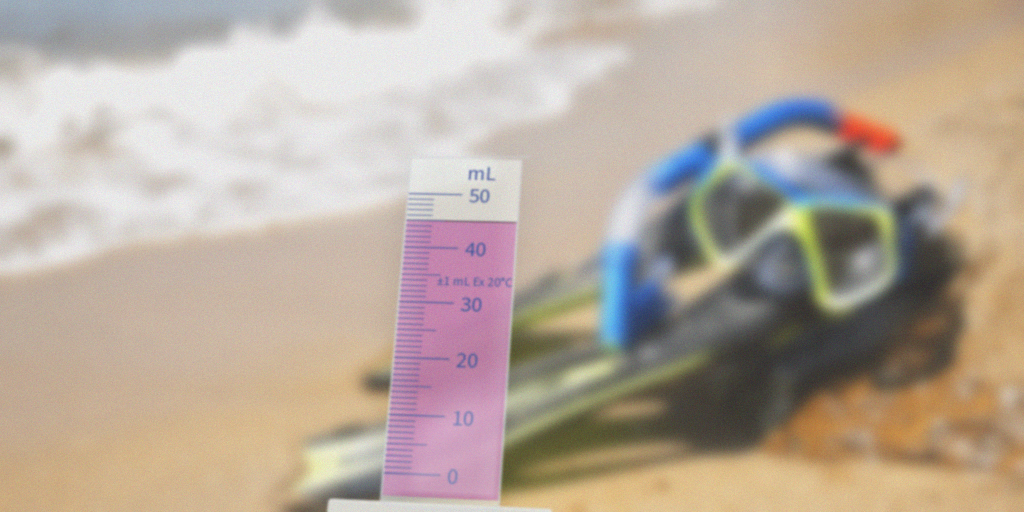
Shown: 45 mL
